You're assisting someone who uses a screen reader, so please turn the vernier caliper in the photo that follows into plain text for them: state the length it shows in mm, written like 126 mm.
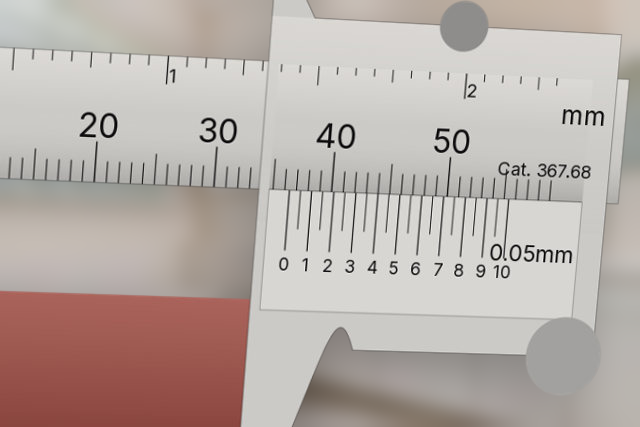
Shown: 36.4 mm
